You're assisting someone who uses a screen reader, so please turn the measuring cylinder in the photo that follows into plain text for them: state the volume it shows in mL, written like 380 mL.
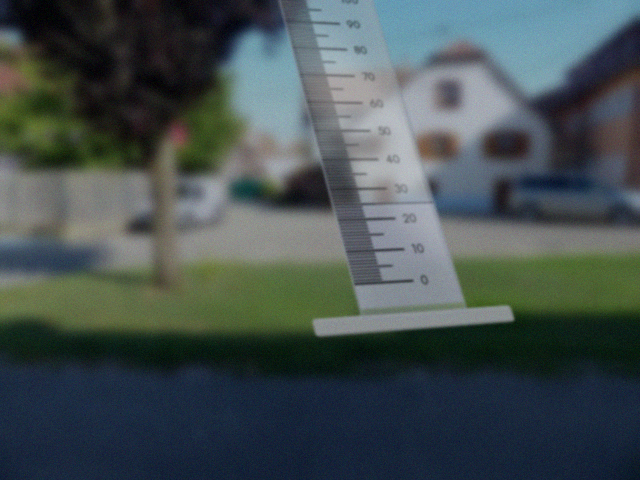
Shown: 25 mL
